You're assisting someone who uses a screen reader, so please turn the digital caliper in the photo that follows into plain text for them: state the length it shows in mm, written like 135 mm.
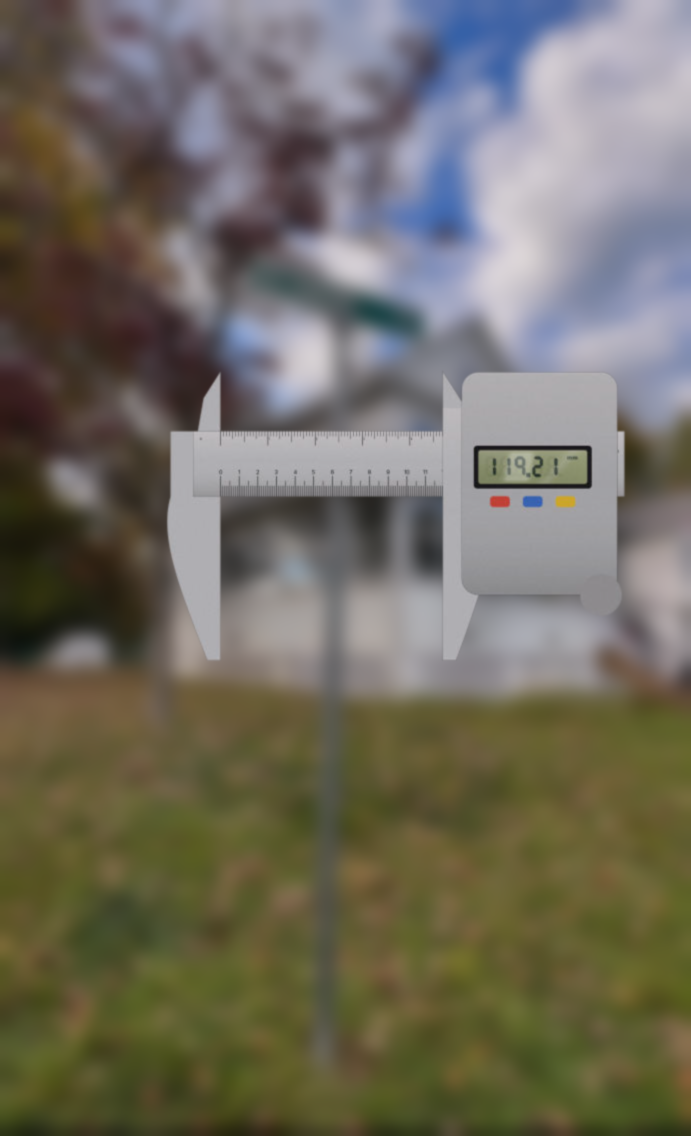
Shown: 119.21 mm
